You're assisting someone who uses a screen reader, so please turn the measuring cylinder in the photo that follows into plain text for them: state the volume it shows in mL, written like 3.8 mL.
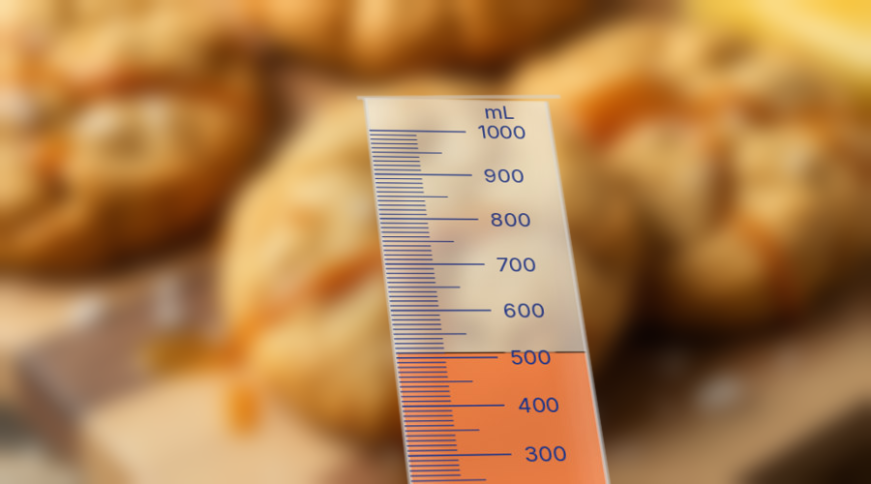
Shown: 510 mL
